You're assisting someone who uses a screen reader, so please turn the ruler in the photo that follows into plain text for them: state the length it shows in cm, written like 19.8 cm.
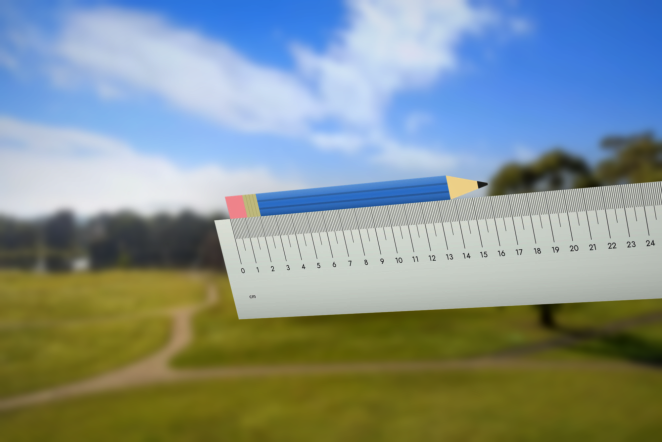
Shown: 16 cm
